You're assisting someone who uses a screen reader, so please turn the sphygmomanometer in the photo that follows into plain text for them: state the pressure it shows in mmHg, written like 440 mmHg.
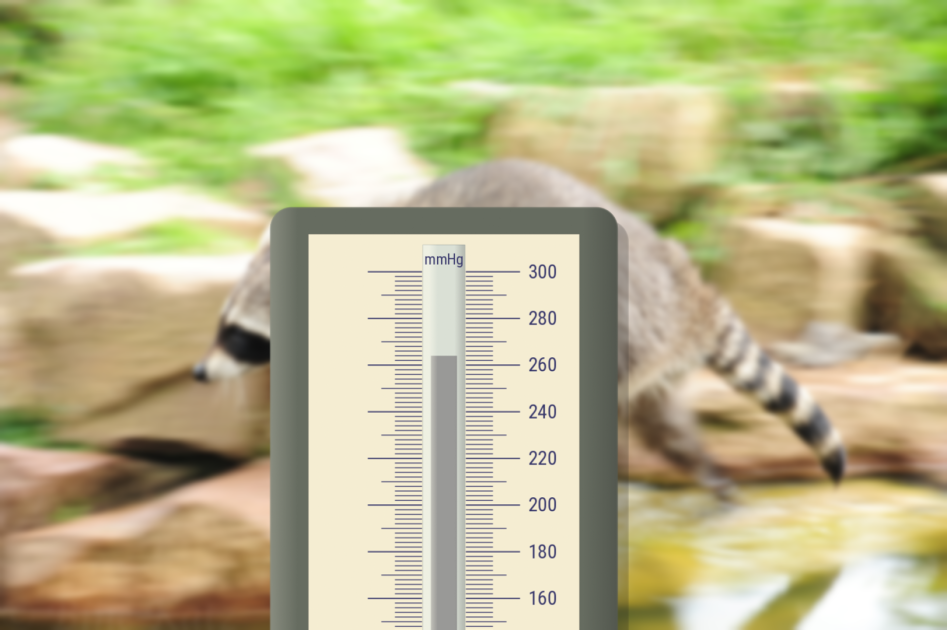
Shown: 264 mmHg
